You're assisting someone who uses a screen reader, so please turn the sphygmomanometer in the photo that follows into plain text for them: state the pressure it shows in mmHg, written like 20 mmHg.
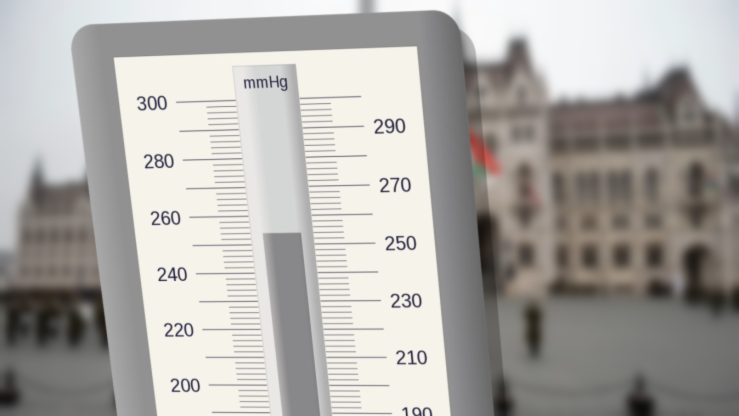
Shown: 254 mmHg
